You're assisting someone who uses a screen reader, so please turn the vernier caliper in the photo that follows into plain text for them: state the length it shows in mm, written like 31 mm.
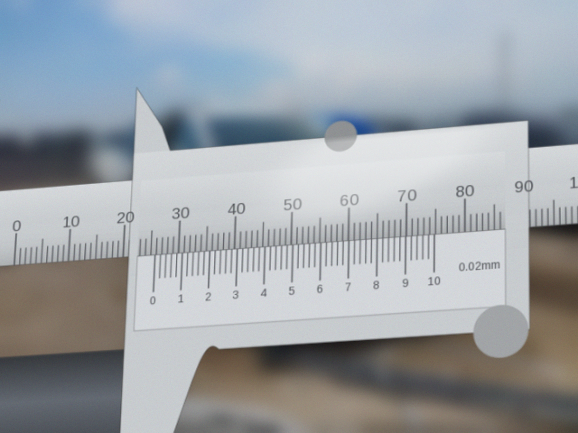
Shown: 25.8 mm
